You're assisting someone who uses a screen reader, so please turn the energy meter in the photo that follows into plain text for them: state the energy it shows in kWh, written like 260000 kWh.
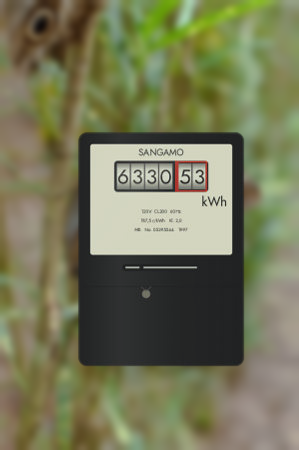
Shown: 6330.53 kWh
